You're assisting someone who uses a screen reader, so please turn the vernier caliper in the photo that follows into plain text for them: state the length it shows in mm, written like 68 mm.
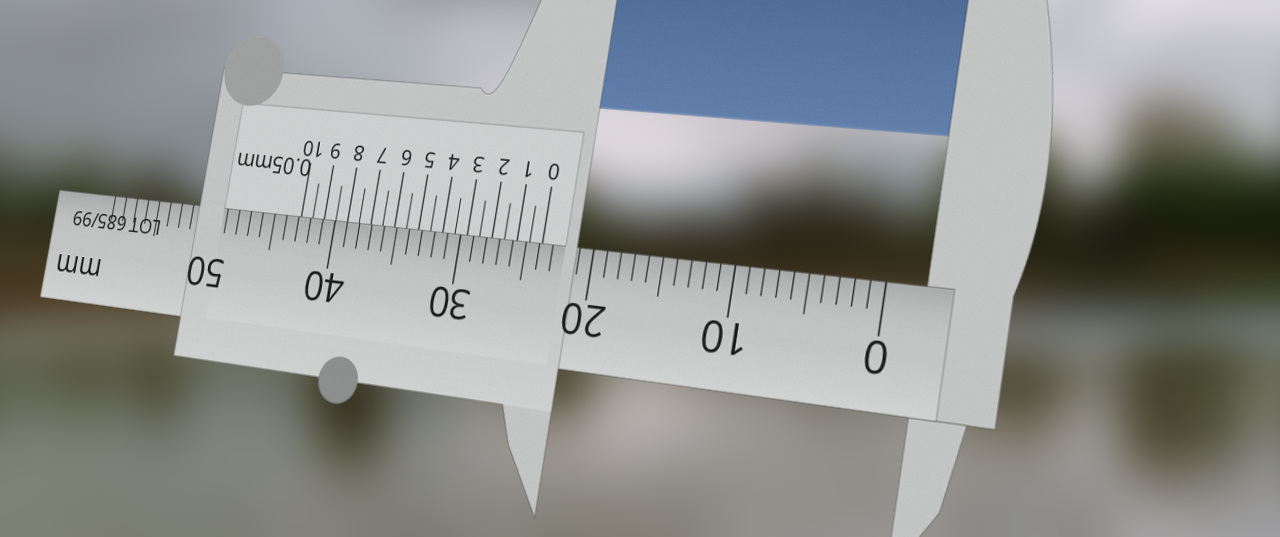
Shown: 23.8 mm
